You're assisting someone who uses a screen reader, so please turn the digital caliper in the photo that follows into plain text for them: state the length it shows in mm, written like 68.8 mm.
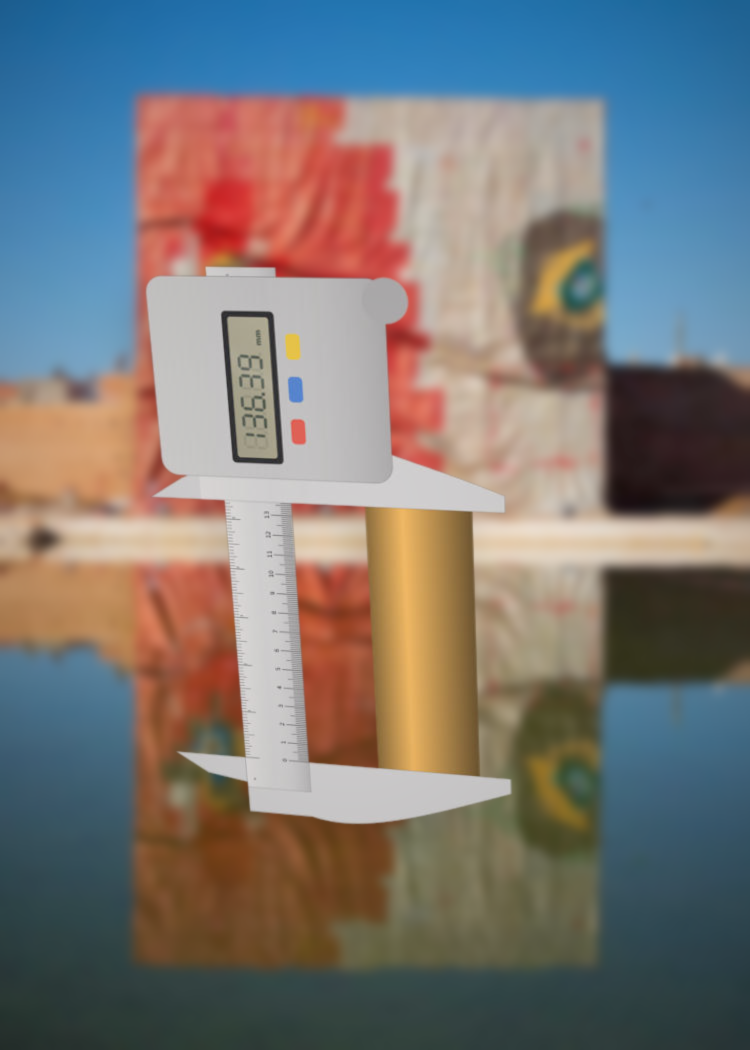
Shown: 136.39 mm
